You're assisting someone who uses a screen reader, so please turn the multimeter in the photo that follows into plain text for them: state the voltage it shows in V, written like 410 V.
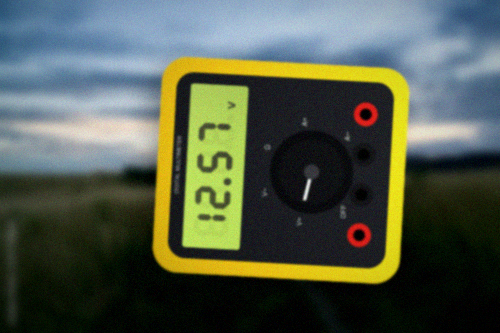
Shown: 12.57 V
